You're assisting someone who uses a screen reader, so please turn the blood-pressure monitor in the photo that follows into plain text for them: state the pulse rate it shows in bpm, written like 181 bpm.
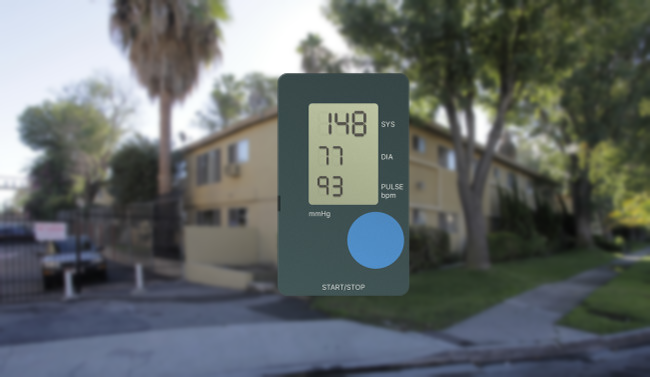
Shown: 93 bpm
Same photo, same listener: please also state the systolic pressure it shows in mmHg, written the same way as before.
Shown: 148 mmHg
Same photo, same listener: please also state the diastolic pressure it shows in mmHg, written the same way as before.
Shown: 77 mmHg
